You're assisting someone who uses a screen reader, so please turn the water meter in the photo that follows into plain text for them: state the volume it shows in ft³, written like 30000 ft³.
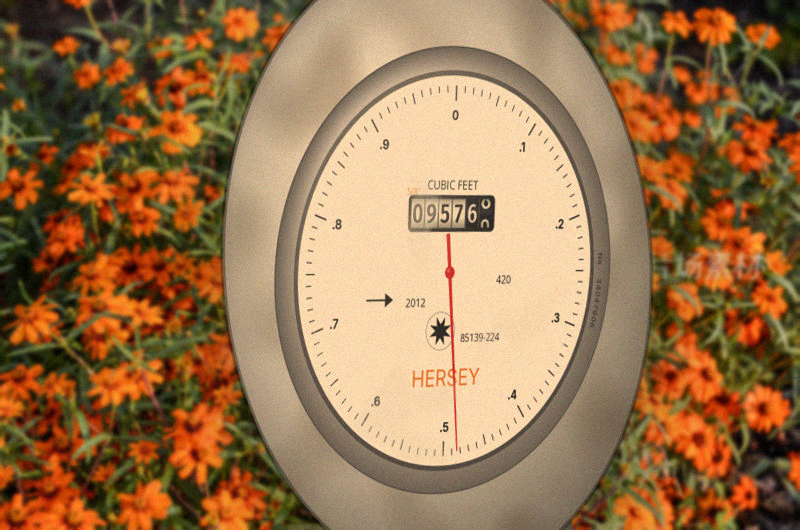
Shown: 95768.48 ft³
